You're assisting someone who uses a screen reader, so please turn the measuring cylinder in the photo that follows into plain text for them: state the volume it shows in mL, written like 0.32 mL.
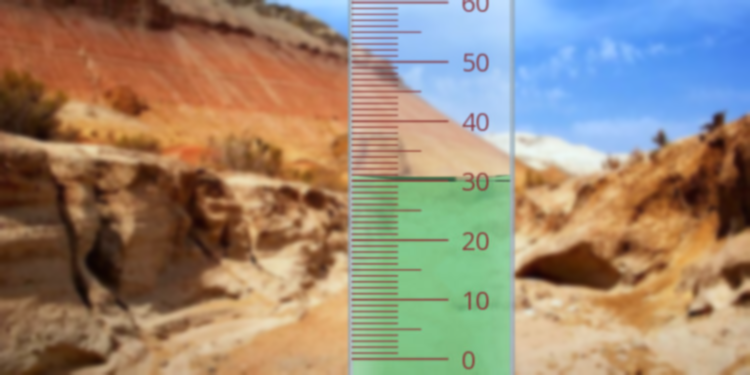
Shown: 30 mL
